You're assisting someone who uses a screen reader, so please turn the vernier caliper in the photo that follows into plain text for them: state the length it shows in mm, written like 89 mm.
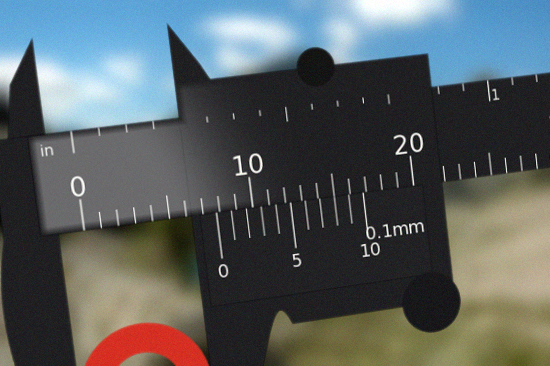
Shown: 7.8 mm
